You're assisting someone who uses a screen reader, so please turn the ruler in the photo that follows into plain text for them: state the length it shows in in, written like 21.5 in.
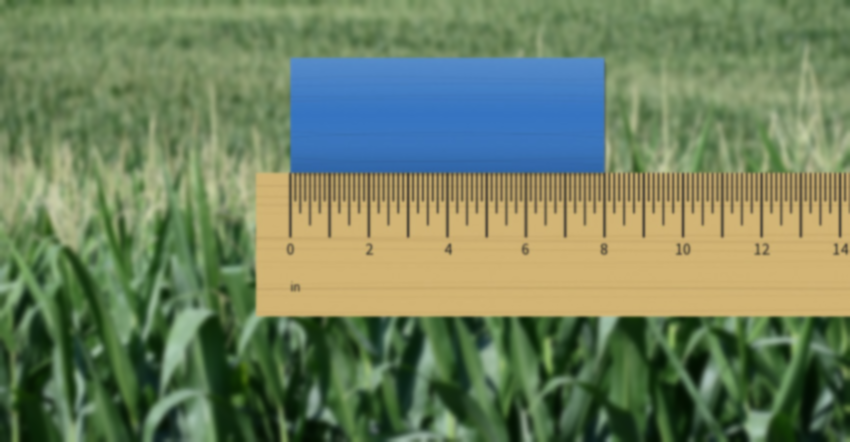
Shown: 8 in
